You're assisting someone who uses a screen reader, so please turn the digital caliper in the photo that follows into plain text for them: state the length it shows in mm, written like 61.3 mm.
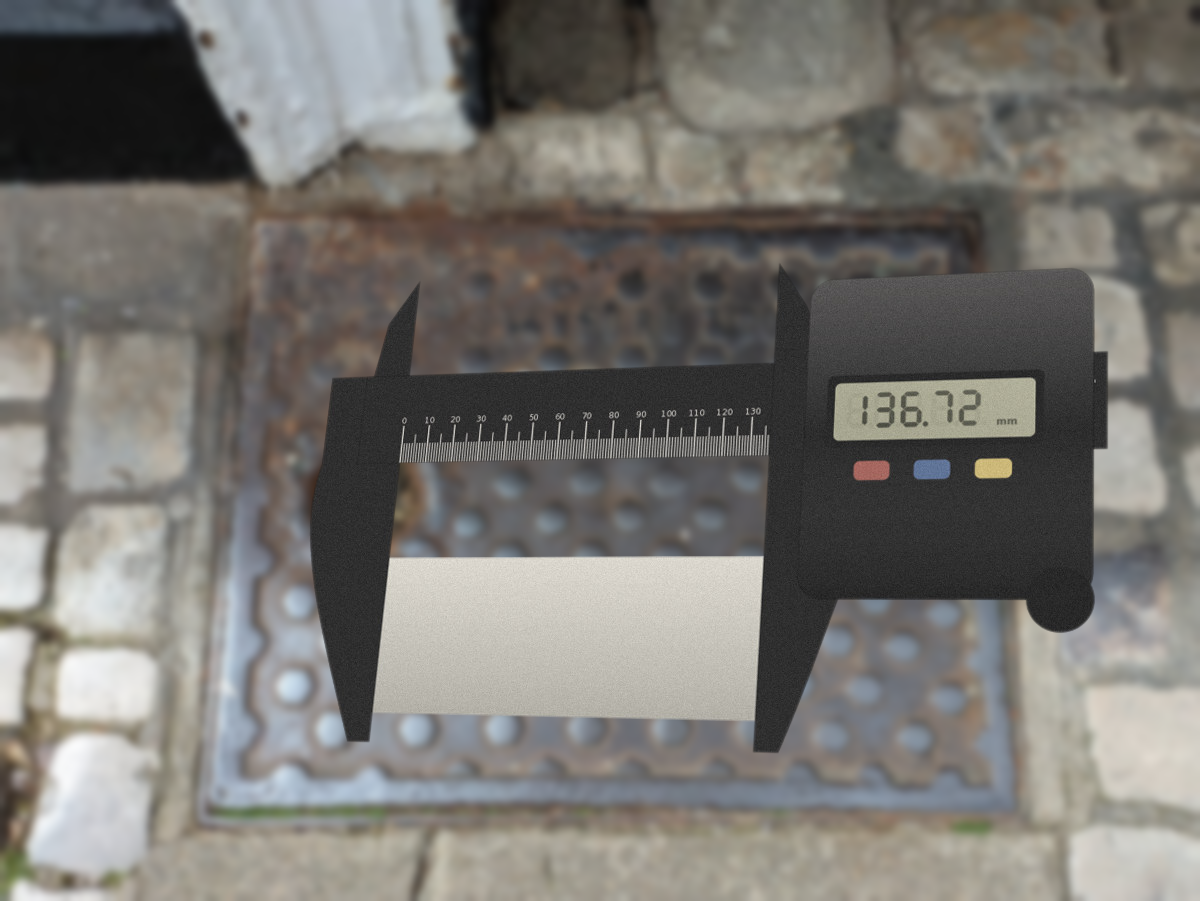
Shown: 136.72 mm
